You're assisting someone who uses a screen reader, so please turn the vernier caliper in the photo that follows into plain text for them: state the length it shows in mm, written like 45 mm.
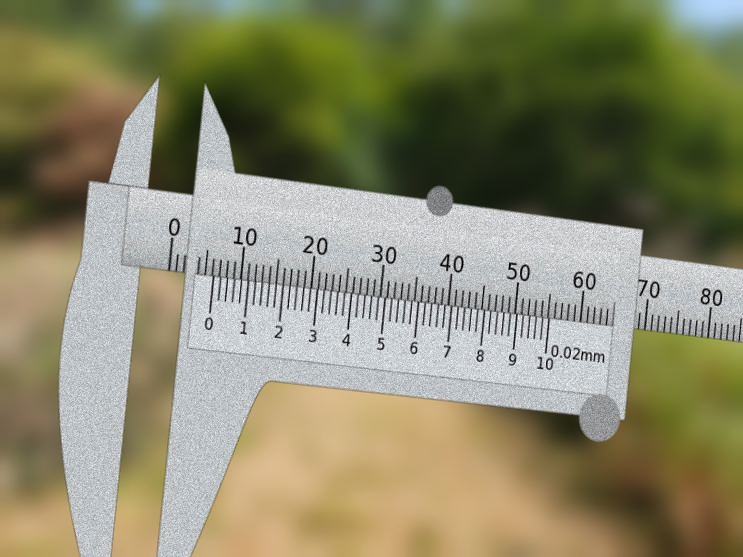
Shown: 6.2 mm
